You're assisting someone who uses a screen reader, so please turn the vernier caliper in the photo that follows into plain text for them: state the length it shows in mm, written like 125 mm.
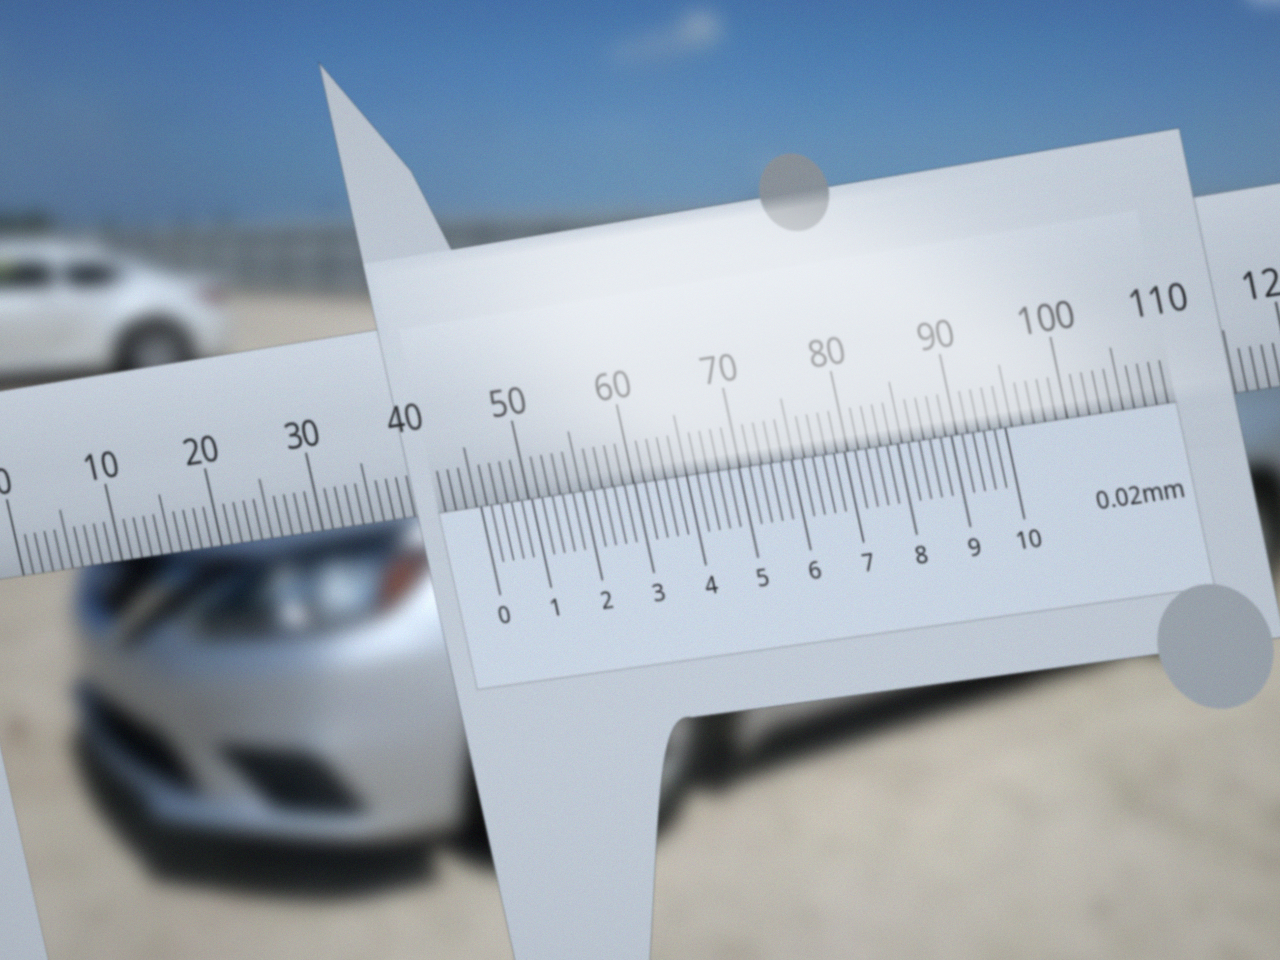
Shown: 45.4 mm
